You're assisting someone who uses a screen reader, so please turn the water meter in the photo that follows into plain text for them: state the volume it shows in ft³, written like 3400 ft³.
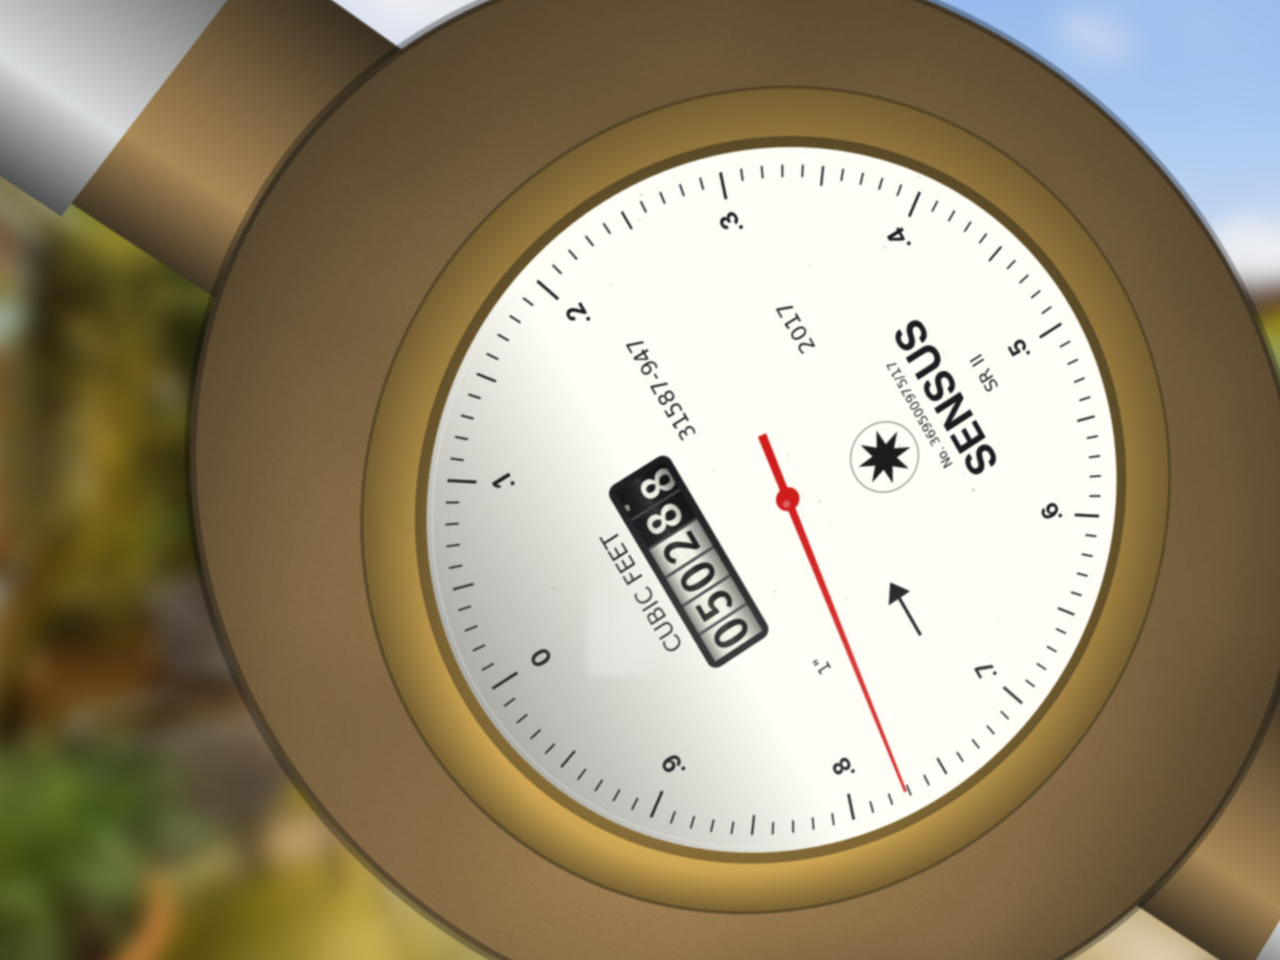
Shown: 50287.77 ft³
